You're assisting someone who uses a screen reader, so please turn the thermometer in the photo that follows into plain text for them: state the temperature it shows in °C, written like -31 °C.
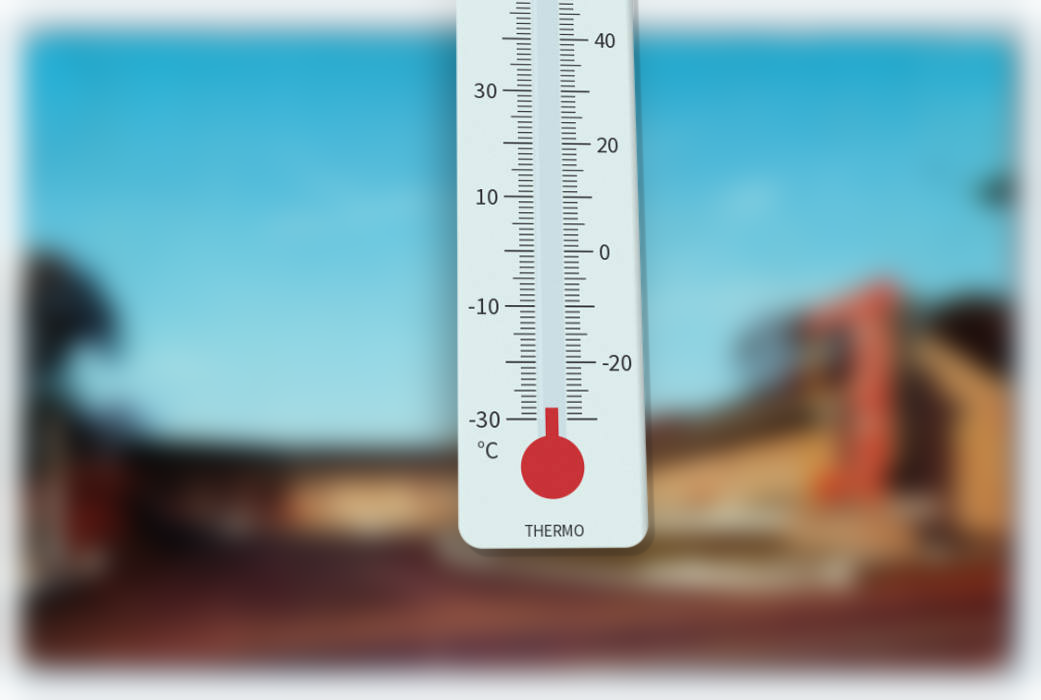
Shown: -28 °C
